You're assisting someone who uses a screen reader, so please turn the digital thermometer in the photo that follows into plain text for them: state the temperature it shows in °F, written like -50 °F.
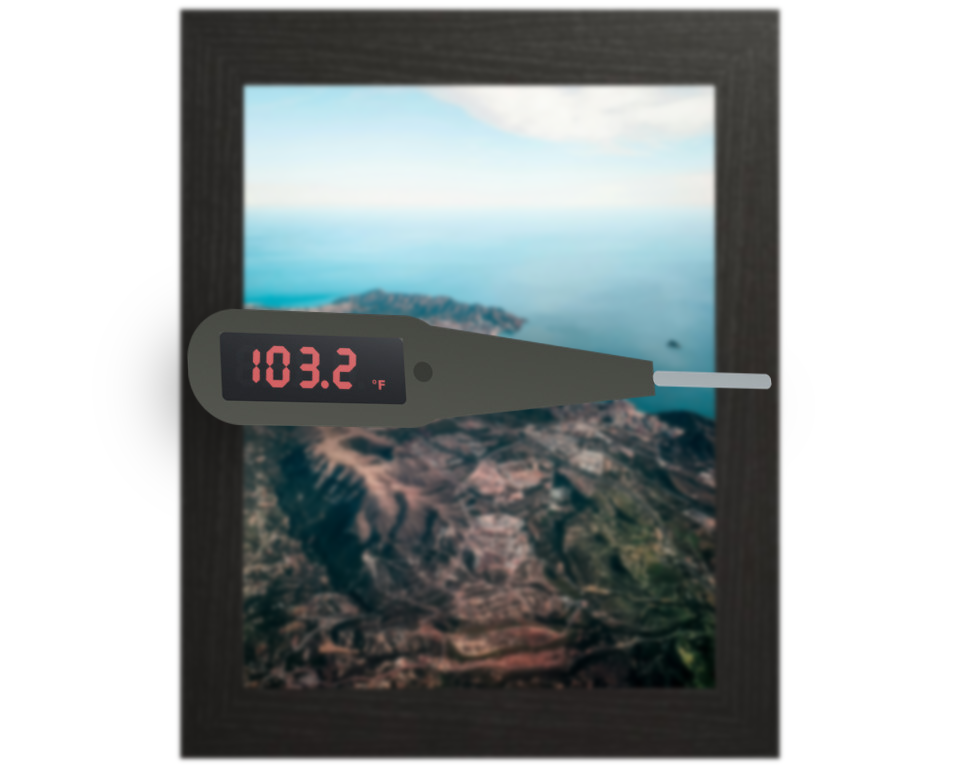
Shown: 103.2 °F
